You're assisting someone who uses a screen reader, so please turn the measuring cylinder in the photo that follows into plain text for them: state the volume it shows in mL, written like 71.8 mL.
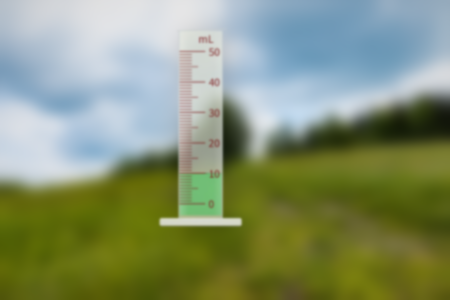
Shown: 10 mL
